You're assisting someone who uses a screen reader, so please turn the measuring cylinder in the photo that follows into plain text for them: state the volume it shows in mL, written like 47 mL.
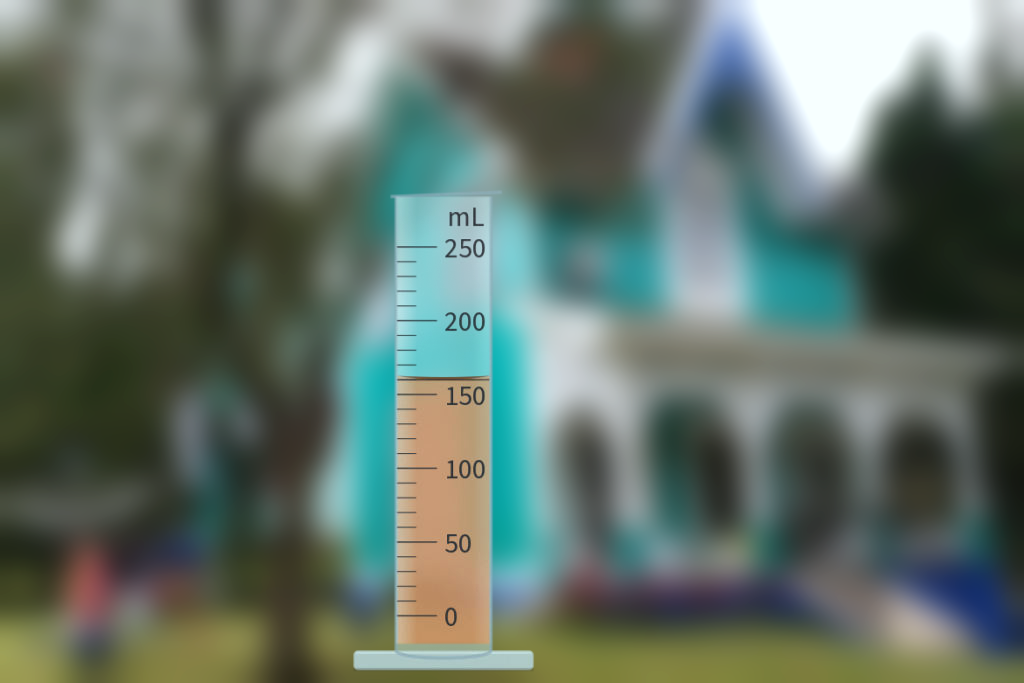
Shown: 160 mL
